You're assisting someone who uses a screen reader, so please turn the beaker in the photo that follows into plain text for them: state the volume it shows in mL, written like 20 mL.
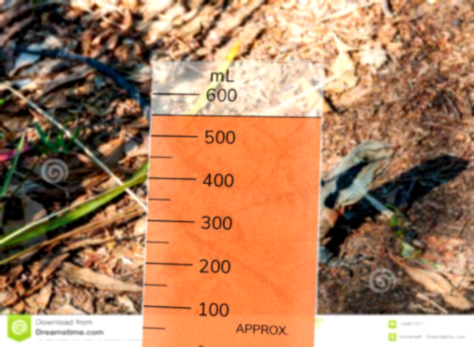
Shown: 550 mL
